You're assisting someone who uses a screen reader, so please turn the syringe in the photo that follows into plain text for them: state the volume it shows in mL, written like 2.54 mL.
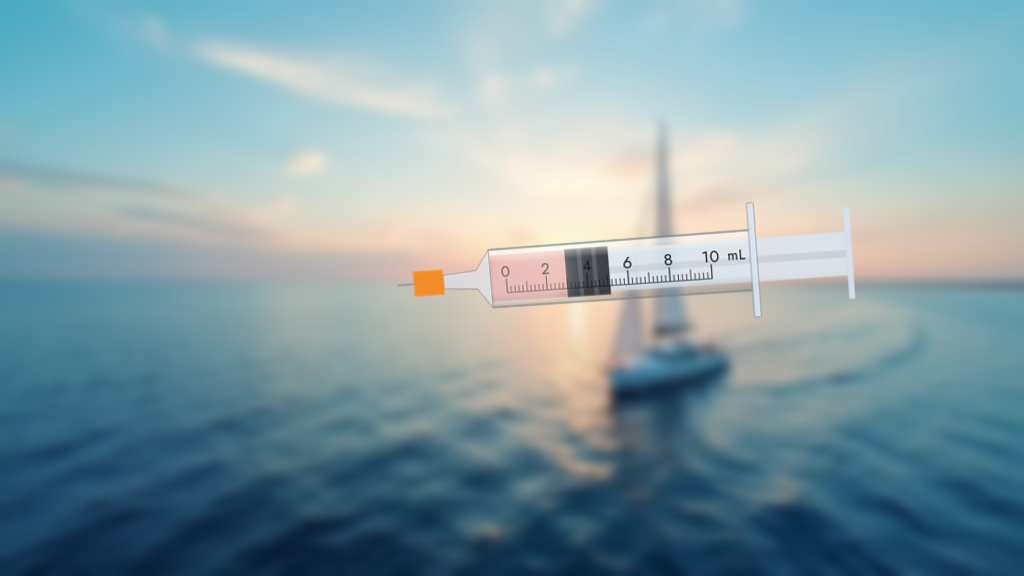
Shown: 3 mL
